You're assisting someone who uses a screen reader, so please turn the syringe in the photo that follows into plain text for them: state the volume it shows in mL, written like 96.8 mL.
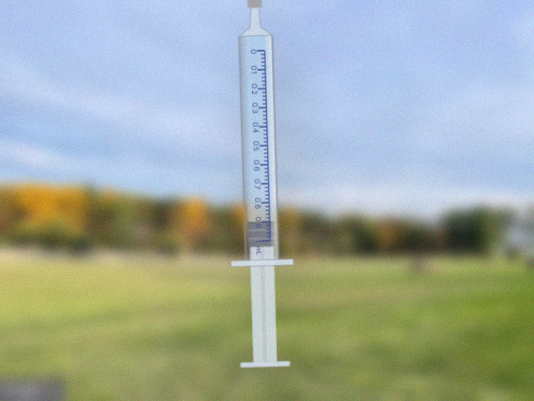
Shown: 0.9 mL
